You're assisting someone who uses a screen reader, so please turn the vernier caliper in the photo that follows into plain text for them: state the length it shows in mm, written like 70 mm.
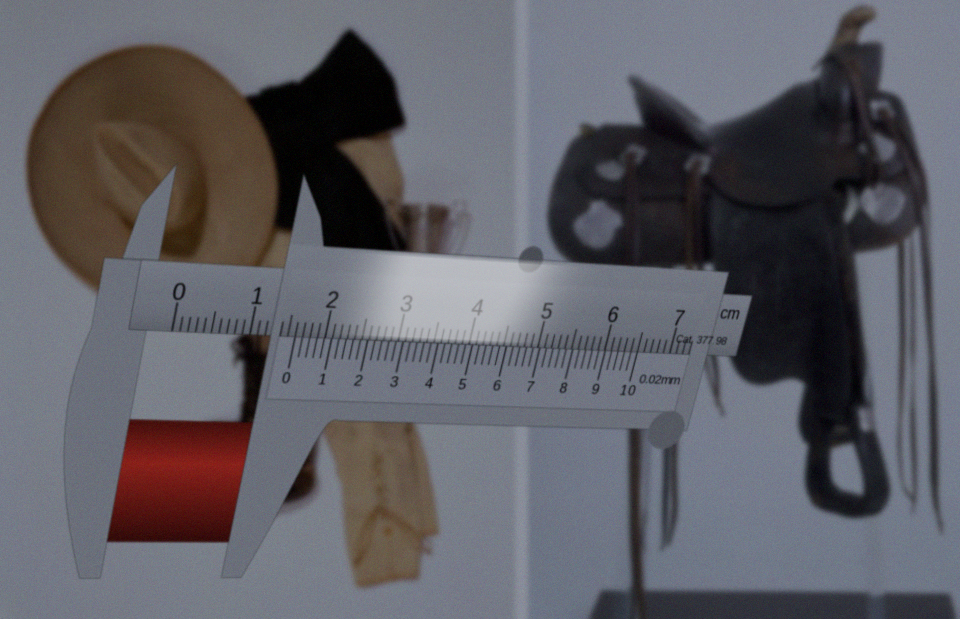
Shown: 16.0 mm
